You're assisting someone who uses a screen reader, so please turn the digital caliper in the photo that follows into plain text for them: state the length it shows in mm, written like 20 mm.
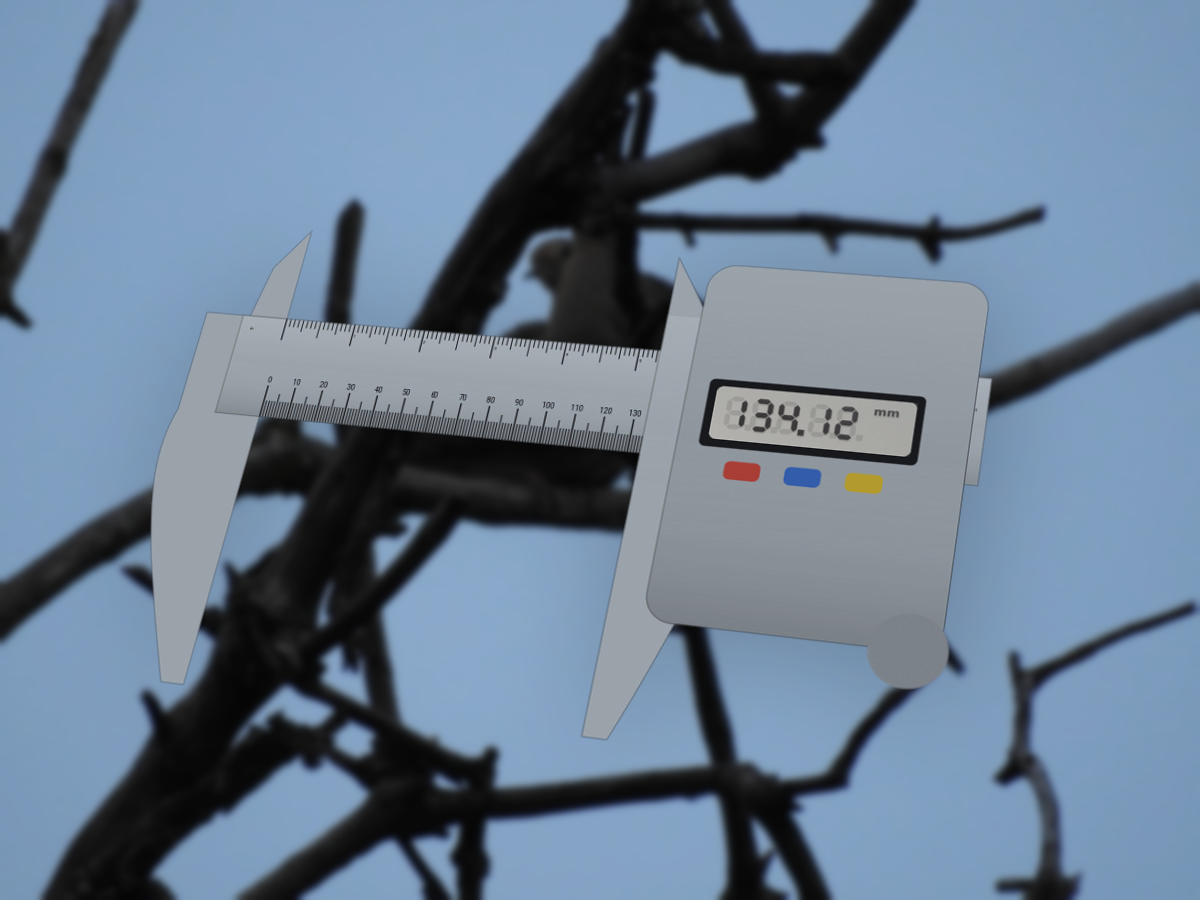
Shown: 134.12 mm
